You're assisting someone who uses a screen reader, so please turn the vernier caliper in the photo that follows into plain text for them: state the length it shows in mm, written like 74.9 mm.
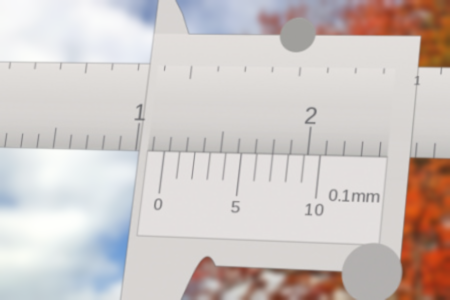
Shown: 11.7 mm
